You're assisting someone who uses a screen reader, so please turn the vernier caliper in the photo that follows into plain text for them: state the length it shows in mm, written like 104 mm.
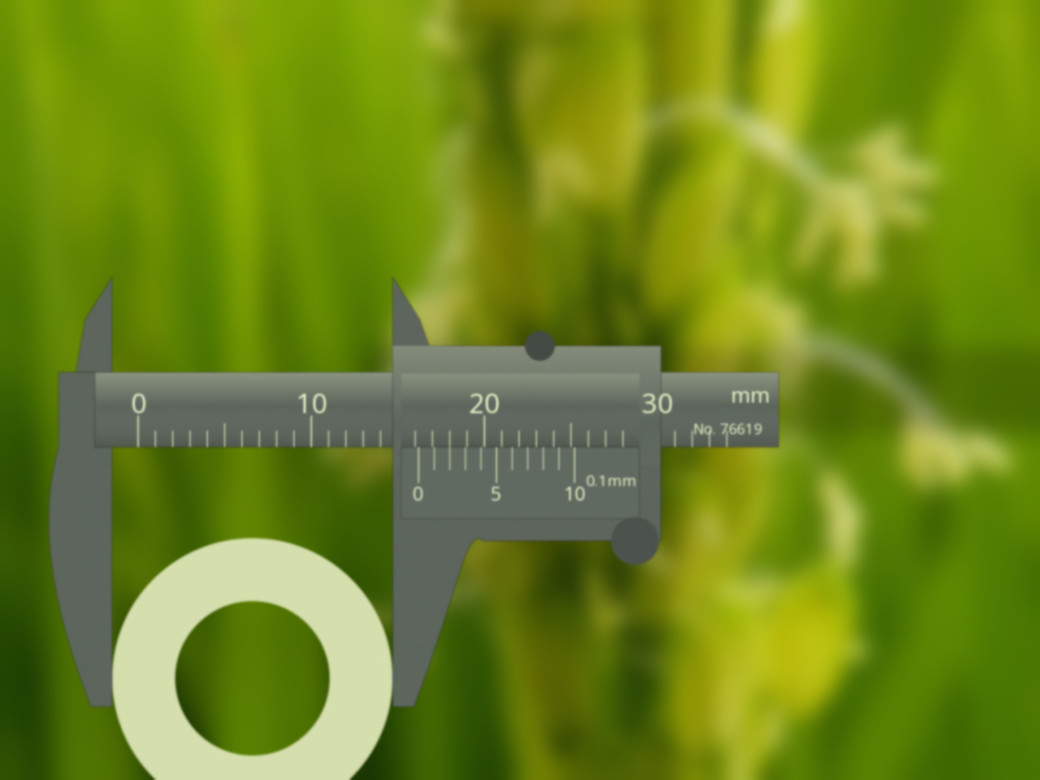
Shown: 16.2 mm
